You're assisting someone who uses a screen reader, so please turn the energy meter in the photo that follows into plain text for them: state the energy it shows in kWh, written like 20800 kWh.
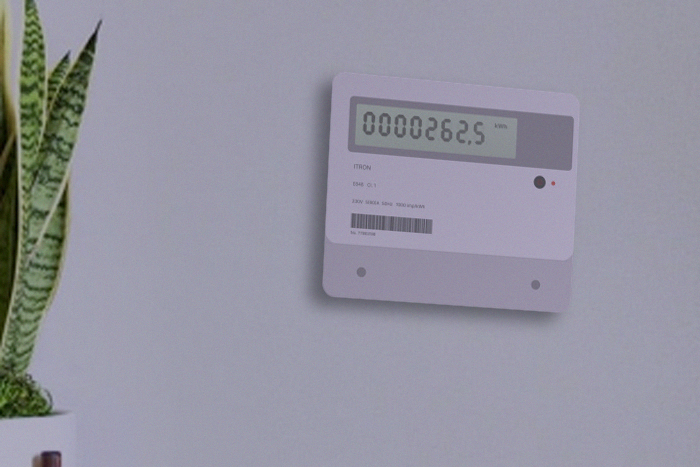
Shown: 262.5 kWh
